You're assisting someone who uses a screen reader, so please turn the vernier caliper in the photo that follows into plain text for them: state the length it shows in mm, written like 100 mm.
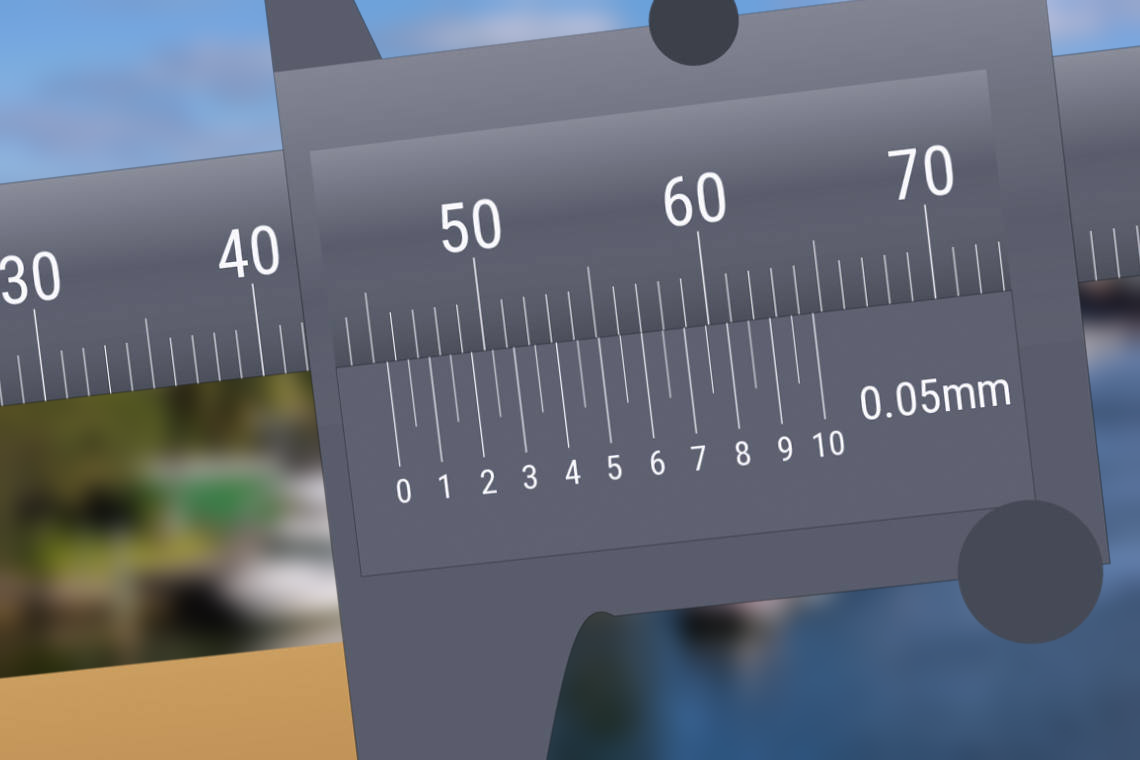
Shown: 45.6 mm
